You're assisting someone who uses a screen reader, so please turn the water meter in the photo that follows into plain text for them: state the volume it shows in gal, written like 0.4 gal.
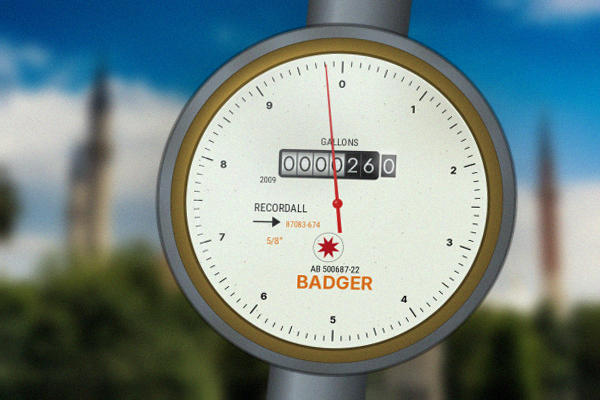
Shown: 259.8 gal
